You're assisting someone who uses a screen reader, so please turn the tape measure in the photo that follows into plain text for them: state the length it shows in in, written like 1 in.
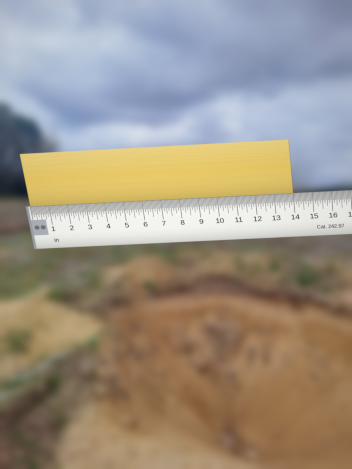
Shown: 14 in
